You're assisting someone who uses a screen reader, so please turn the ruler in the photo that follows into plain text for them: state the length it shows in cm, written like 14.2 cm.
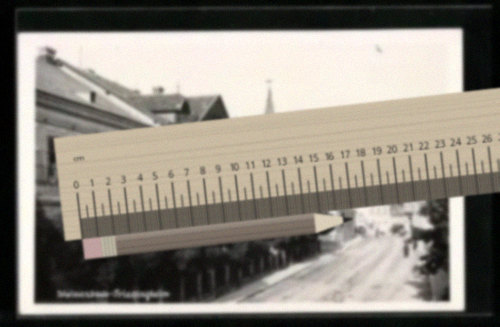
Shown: 17 cm
